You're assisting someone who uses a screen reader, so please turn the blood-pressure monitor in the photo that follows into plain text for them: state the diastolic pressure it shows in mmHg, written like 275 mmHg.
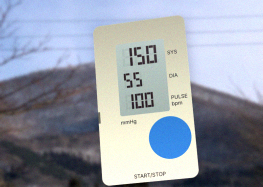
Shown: 55 mmHg
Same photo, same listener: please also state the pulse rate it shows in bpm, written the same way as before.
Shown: 100 bpm
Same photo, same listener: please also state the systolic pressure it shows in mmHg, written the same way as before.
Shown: 150 mmHg
